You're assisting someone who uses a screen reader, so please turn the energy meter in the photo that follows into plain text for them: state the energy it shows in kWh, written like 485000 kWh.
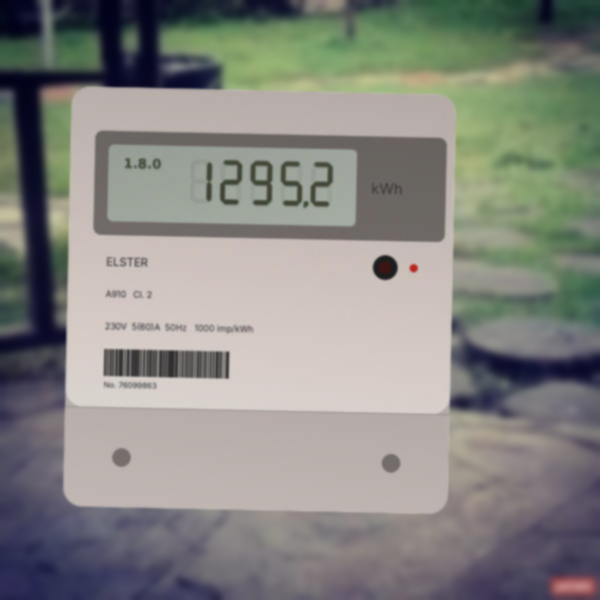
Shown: 1295.2 kWh
